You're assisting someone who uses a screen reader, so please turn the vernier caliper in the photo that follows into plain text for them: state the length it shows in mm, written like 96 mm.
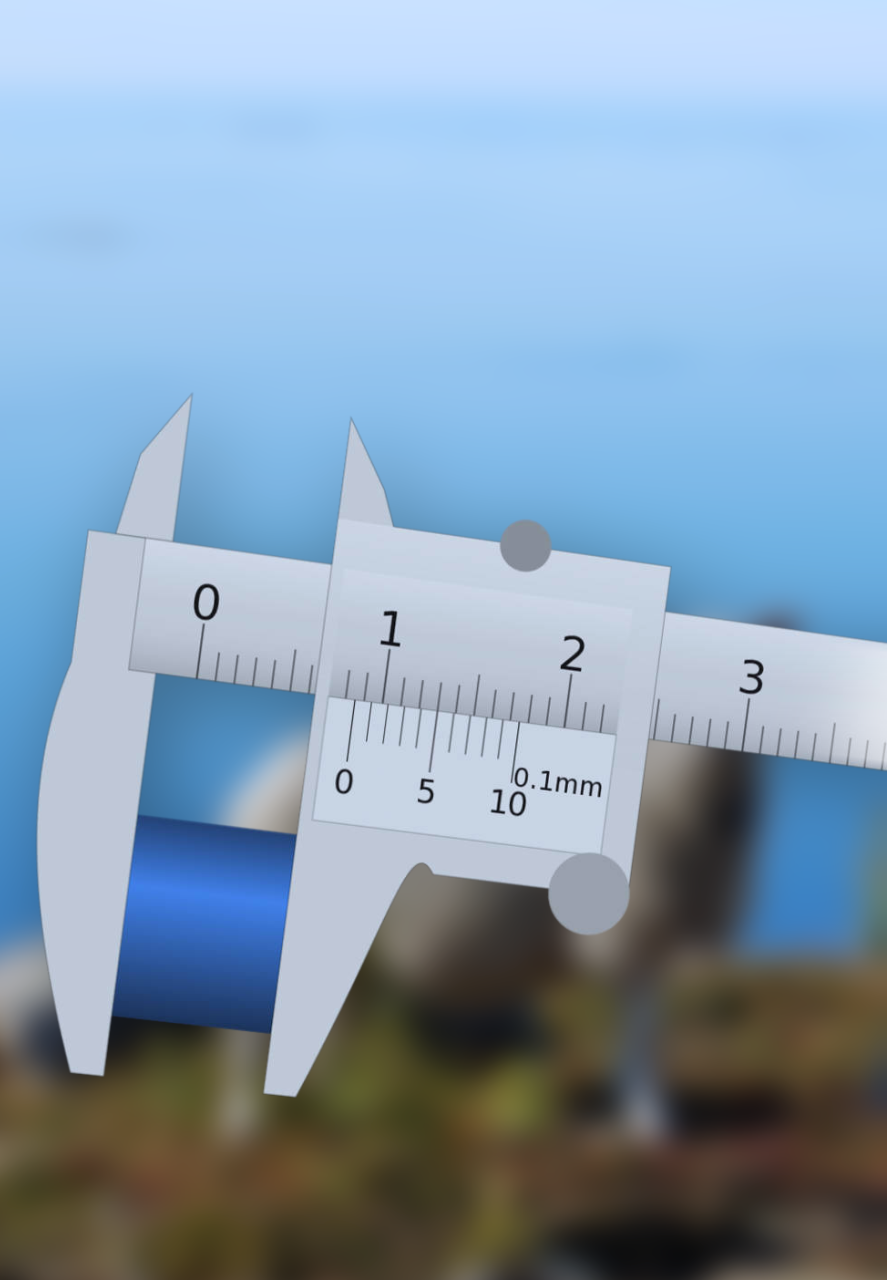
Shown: 8.5 mm
